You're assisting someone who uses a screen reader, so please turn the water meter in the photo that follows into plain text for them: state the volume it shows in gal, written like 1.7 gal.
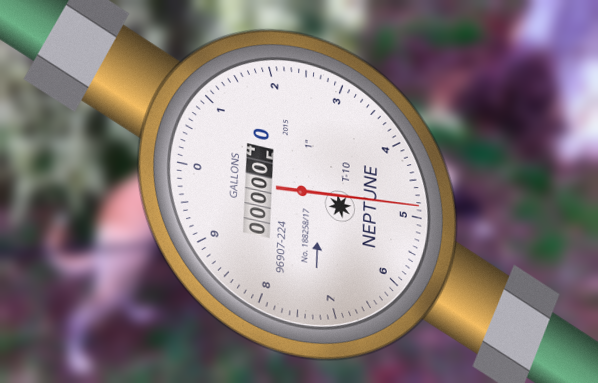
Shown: 44.8 gal
